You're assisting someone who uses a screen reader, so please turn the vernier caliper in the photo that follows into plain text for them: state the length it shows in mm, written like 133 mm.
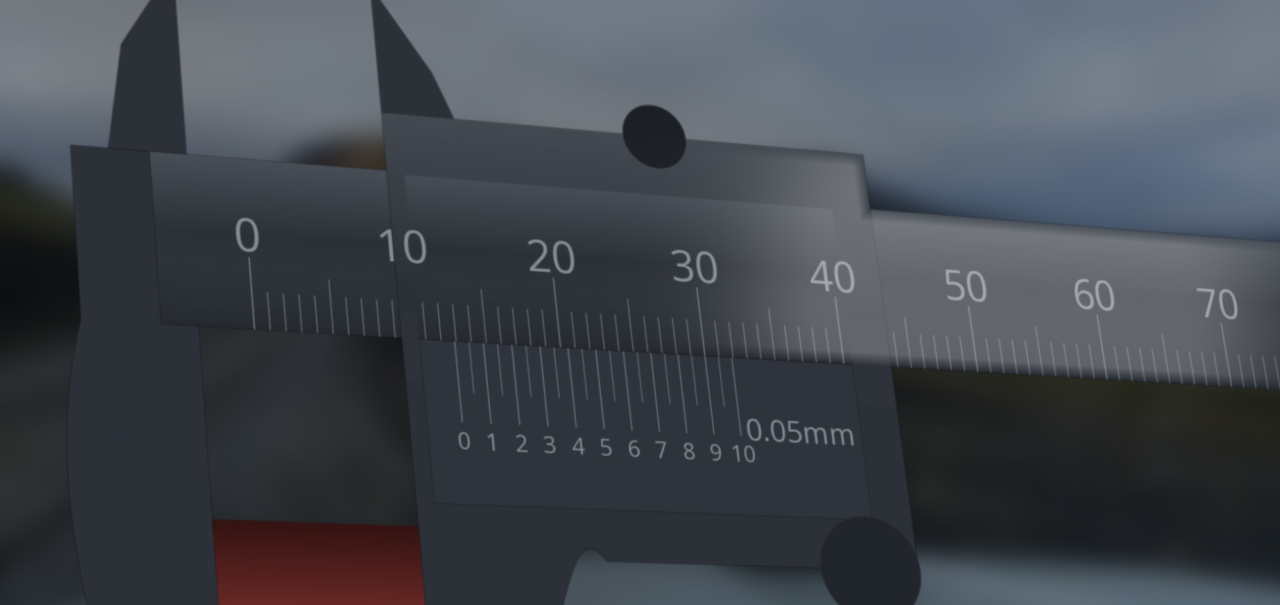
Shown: 12.9 mm
